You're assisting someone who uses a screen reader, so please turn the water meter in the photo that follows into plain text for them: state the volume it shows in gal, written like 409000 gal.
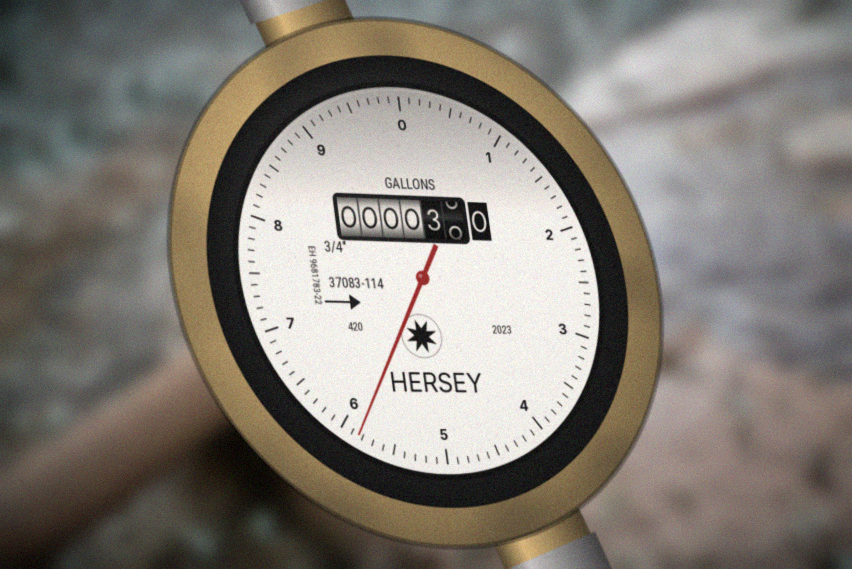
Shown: 385.8 gal
